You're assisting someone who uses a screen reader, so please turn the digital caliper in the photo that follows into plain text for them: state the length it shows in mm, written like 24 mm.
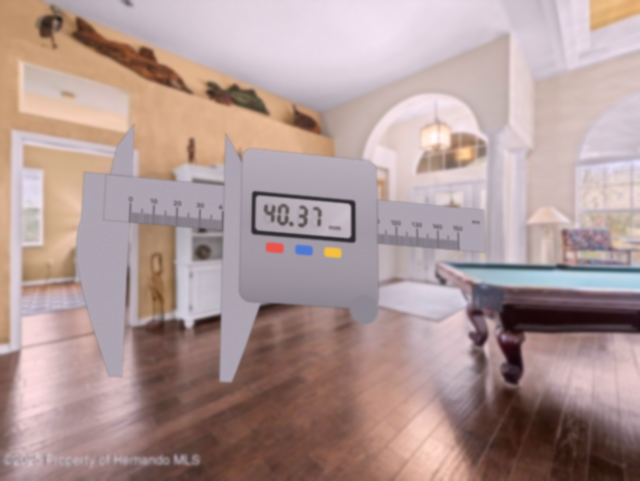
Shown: 40.37 mm
